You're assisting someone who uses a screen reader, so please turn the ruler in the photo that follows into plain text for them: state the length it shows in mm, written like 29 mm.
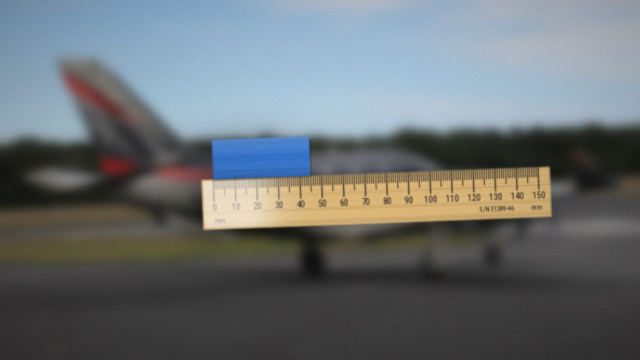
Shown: 45 mm
